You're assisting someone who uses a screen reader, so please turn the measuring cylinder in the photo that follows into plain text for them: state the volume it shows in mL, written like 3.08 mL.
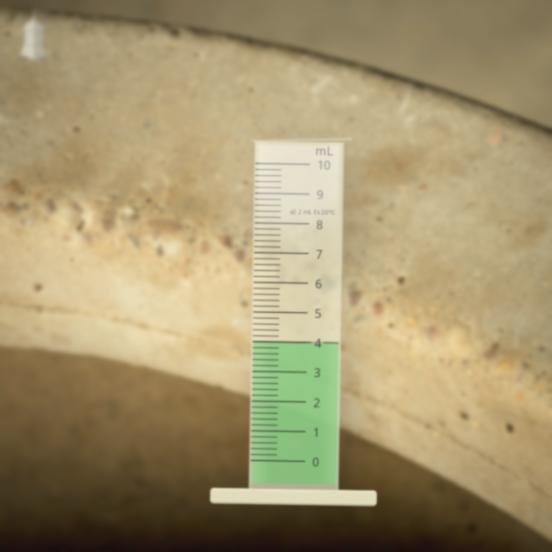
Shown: 4 mL
